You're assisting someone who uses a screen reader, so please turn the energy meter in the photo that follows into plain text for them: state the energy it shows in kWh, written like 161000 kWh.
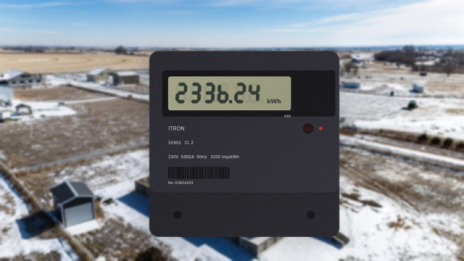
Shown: 2336.24 kWh
